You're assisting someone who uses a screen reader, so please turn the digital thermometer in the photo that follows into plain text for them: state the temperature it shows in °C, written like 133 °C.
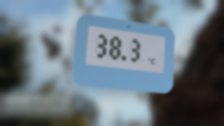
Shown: 38.3 °C
